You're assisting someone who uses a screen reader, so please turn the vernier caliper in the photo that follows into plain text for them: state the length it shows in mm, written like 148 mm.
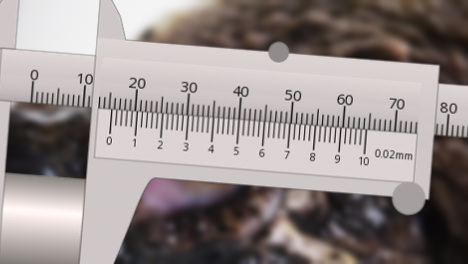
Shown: 15.5 mm
